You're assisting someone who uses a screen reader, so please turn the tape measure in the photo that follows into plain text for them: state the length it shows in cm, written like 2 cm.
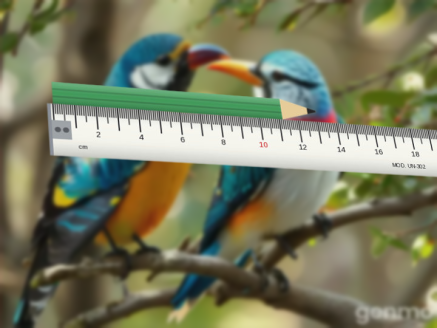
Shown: 13 cm
